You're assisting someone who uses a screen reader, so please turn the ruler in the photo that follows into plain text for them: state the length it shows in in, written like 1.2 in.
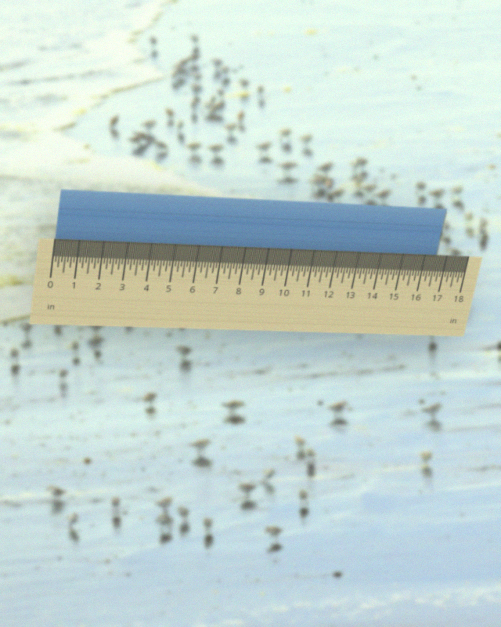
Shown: 16.5 in
